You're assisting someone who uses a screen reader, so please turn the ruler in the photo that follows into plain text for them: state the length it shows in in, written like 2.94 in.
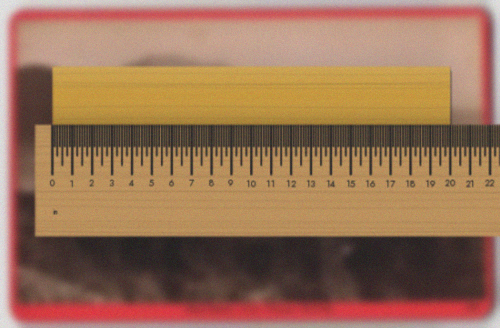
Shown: 20 in
